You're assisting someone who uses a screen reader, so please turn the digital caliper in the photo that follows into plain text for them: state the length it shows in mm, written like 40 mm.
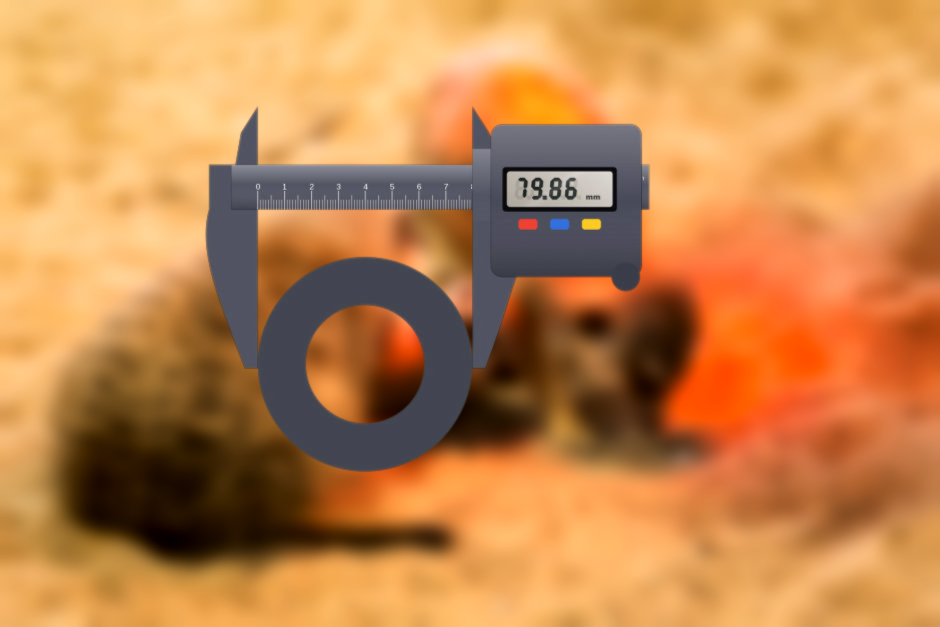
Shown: 79.86 mm
